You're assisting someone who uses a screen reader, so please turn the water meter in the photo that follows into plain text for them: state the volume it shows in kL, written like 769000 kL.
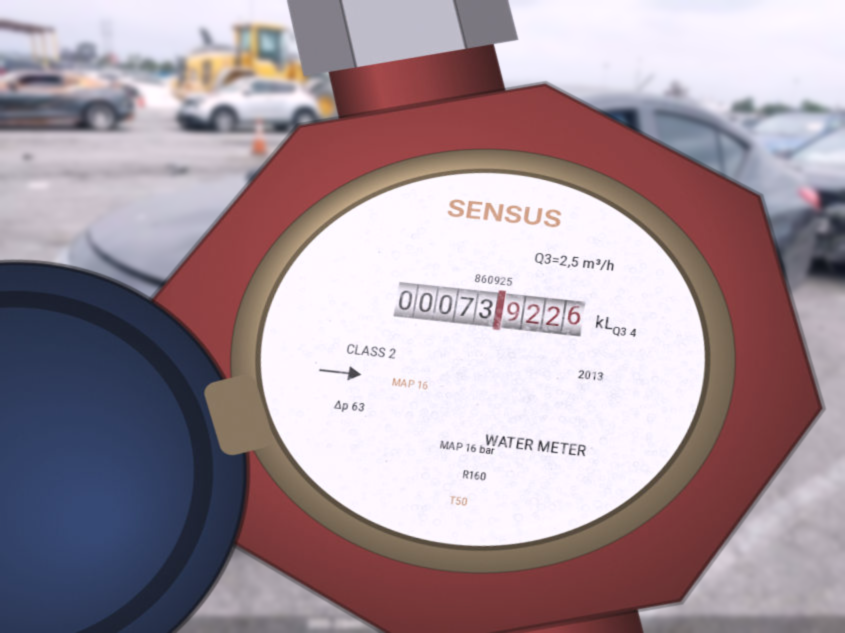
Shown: 73.9226 kL
